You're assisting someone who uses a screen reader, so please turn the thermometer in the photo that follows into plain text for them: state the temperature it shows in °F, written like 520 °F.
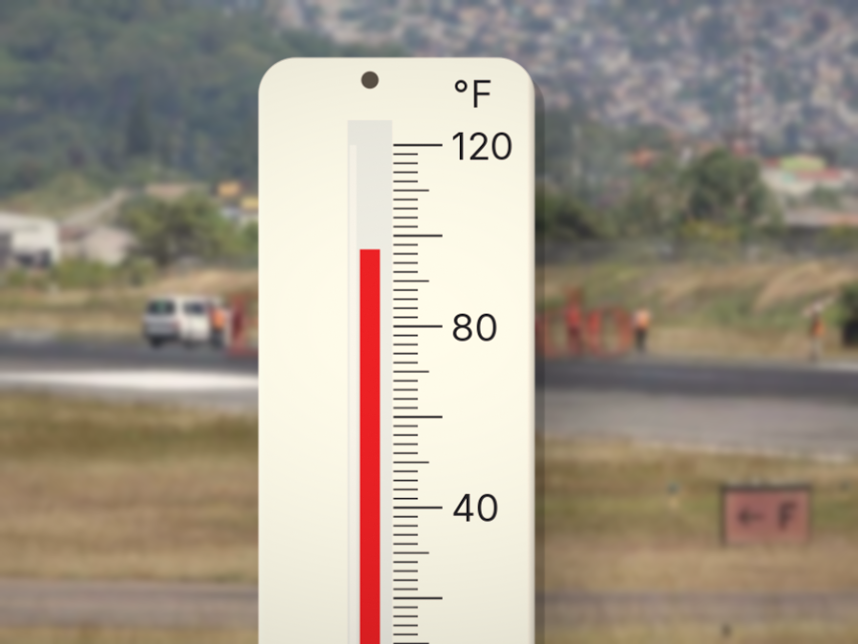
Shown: 97 °F
